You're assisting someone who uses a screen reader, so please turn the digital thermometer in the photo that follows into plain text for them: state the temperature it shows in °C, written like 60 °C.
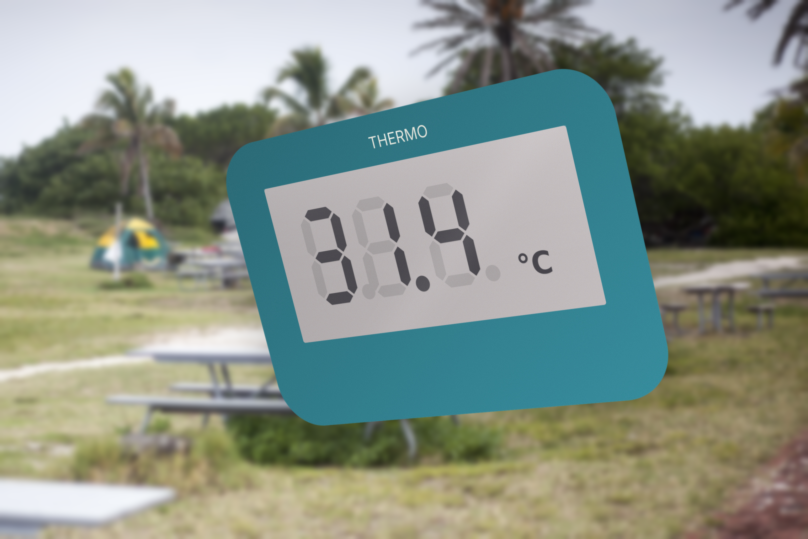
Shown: 31.4 °C
